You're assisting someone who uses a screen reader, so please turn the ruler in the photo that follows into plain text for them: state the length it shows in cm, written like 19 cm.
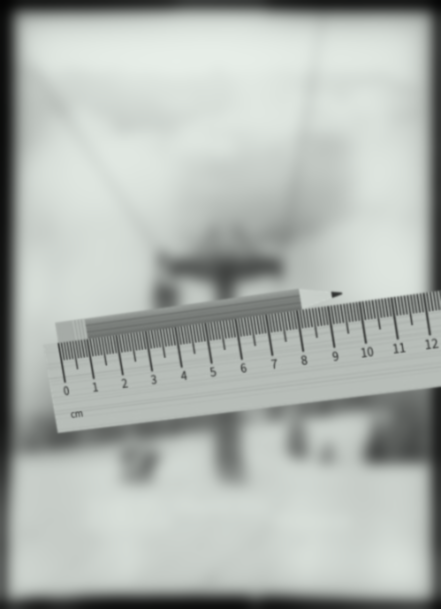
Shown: 9.5 cm
